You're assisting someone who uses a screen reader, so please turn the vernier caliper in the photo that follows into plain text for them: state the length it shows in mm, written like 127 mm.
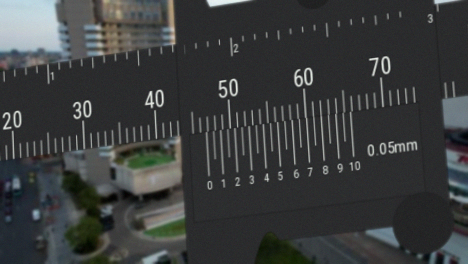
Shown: 46.8 mm
